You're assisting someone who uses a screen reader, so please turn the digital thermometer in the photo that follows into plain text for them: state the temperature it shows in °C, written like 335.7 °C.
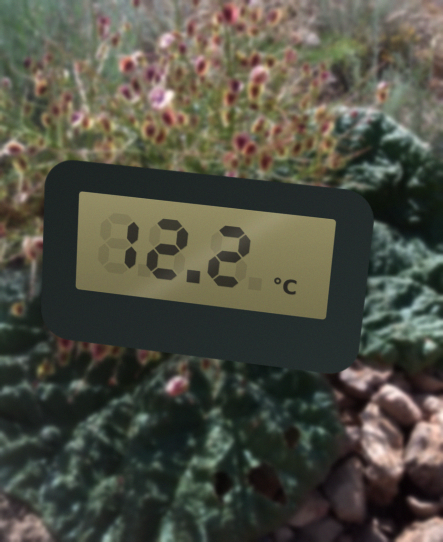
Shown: 12.2 °C
